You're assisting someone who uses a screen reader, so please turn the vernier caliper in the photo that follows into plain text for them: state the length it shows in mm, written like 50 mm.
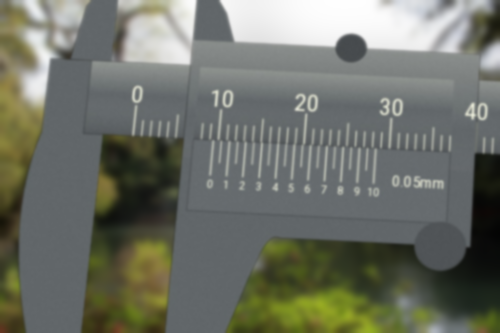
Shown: 9.4 mm
